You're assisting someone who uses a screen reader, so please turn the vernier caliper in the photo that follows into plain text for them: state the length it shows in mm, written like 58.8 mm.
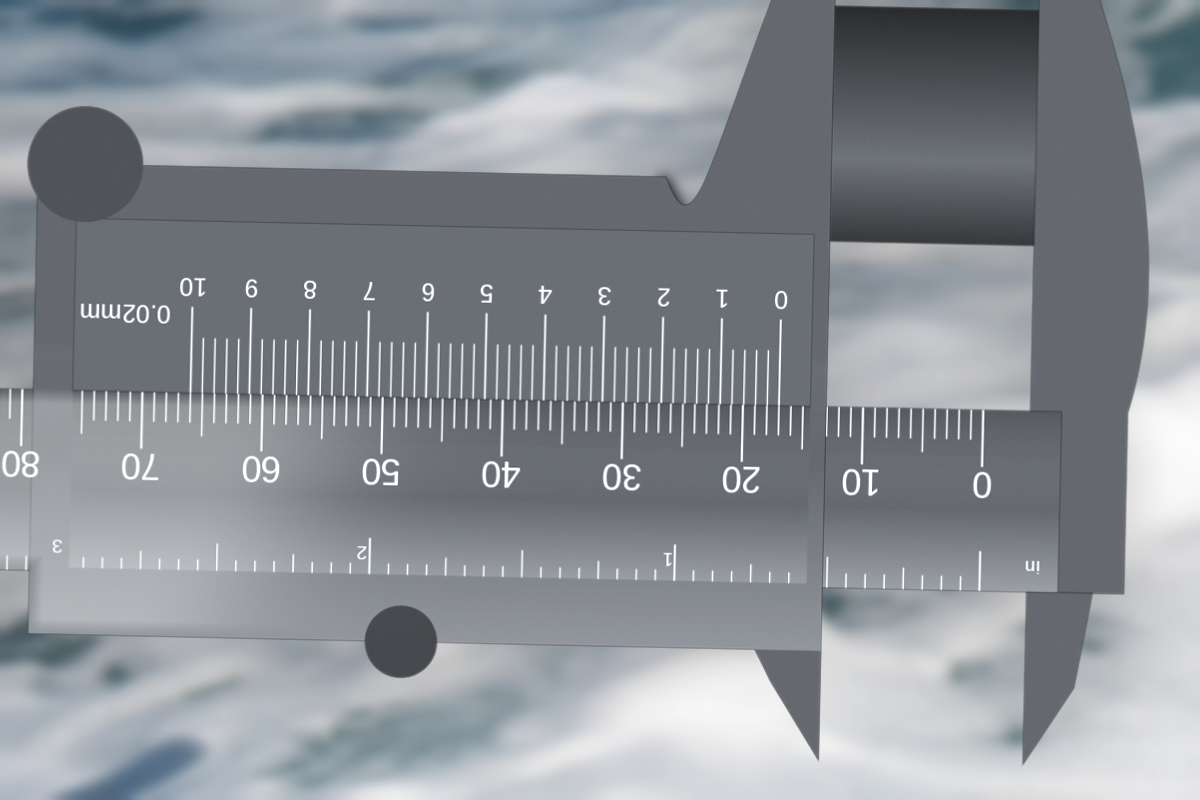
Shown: 17.0 mm
